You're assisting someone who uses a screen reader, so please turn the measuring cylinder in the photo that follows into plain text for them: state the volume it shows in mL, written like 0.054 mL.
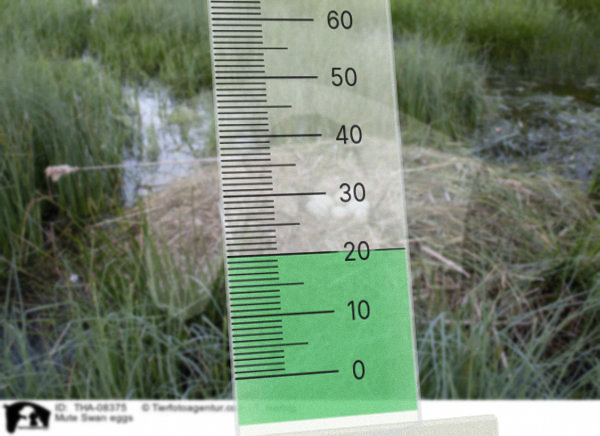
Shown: 20 mL
